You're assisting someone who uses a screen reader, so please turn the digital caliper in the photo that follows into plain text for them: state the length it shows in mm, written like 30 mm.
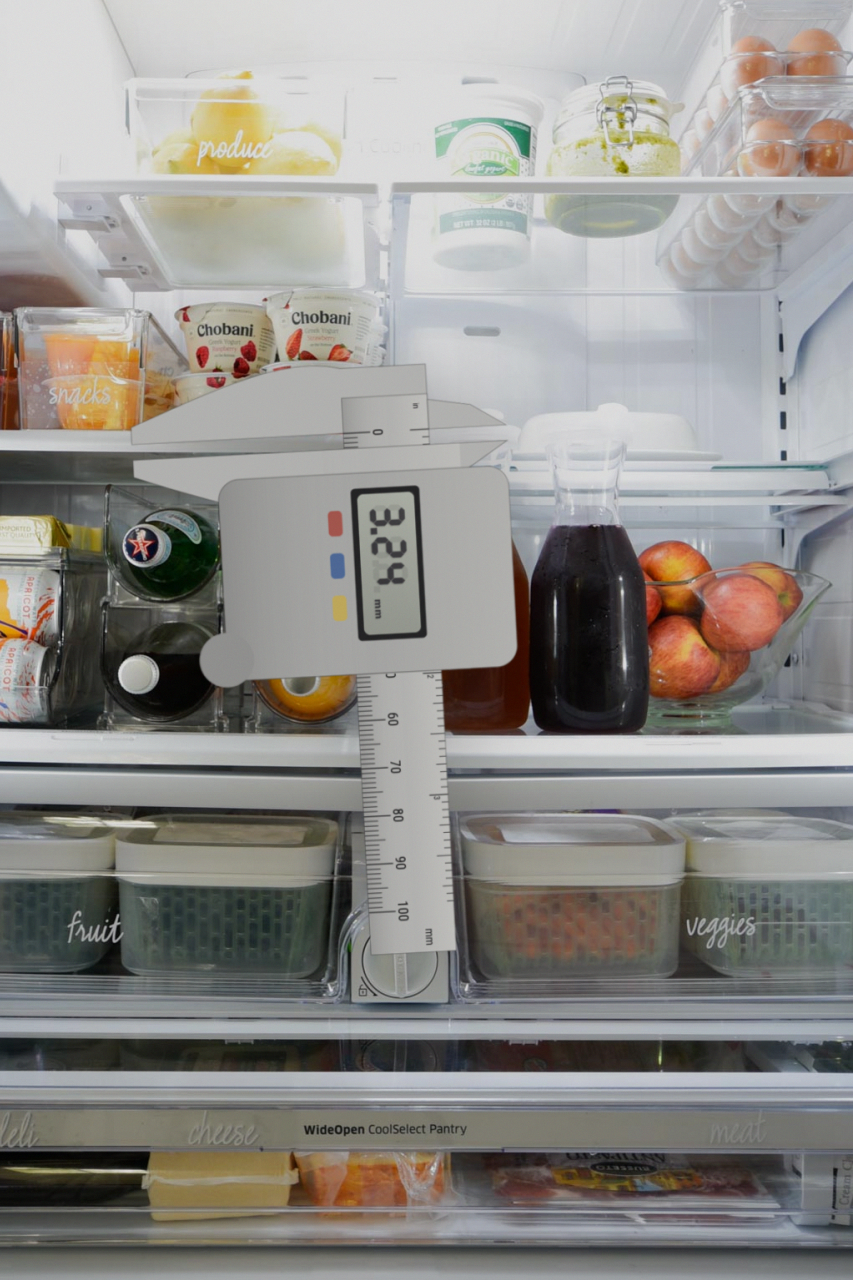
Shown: 3.24 mm
